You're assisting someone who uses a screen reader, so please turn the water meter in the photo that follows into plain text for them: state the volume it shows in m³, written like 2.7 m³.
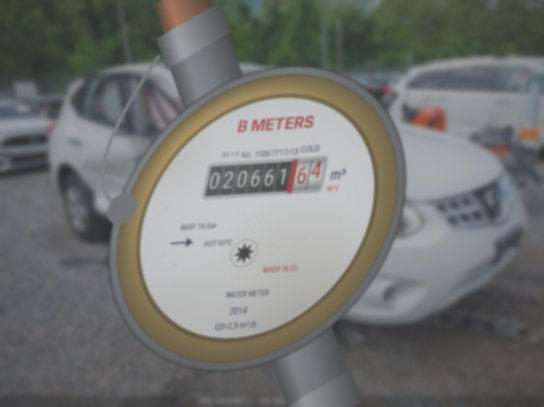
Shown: 20661.64 m³
